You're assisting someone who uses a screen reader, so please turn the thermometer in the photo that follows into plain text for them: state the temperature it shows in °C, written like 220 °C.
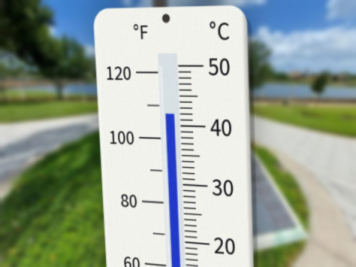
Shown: 42 °C
